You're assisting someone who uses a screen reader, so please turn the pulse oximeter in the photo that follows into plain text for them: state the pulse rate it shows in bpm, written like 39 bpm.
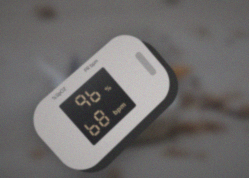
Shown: 68 bpm
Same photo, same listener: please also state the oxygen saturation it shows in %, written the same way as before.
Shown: 96 %
